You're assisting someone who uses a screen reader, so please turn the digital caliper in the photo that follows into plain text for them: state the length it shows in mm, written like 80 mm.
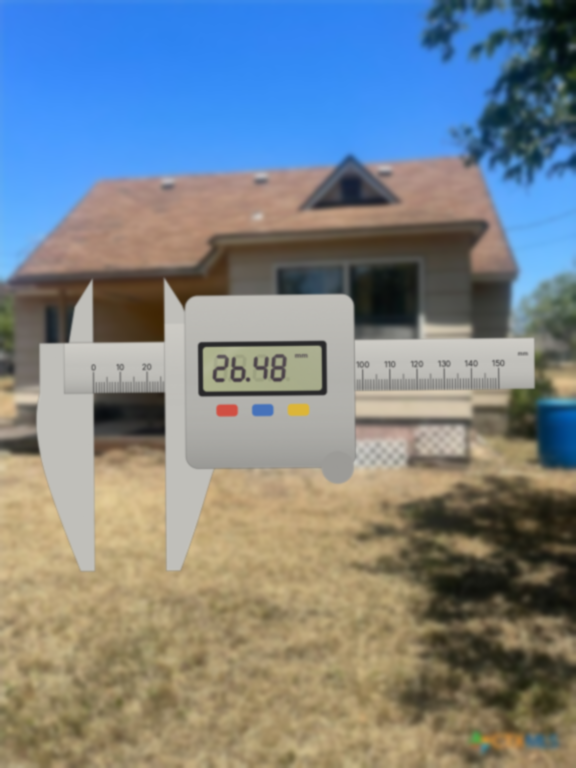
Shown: 26.48 mm
